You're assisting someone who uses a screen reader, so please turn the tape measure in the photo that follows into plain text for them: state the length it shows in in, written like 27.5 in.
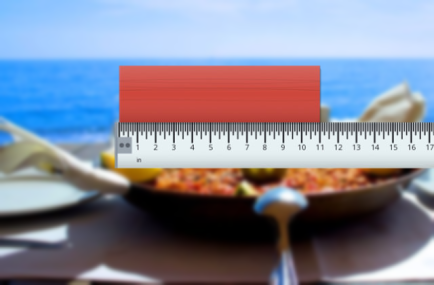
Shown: 11 in
